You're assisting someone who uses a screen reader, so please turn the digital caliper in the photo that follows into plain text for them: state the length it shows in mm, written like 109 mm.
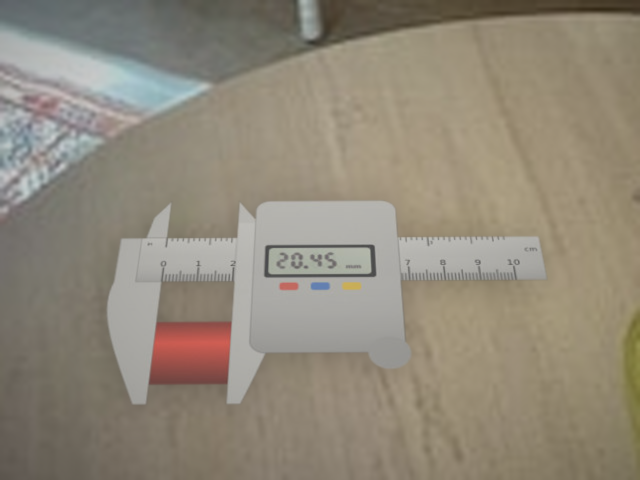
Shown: 20.45 mm
